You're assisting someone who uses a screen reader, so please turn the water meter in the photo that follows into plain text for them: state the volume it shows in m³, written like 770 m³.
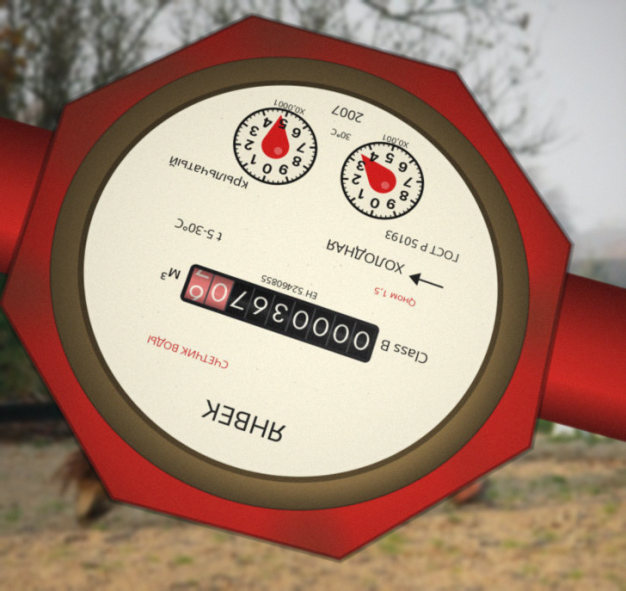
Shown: 367.0634 m³
